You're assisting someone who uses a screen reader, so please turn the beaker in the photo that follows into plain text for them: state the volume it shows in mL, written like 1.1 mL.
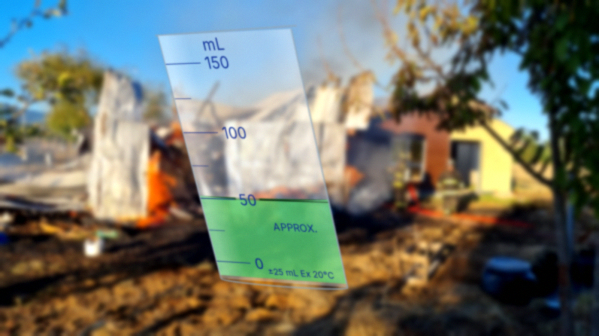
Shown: 50 mL
